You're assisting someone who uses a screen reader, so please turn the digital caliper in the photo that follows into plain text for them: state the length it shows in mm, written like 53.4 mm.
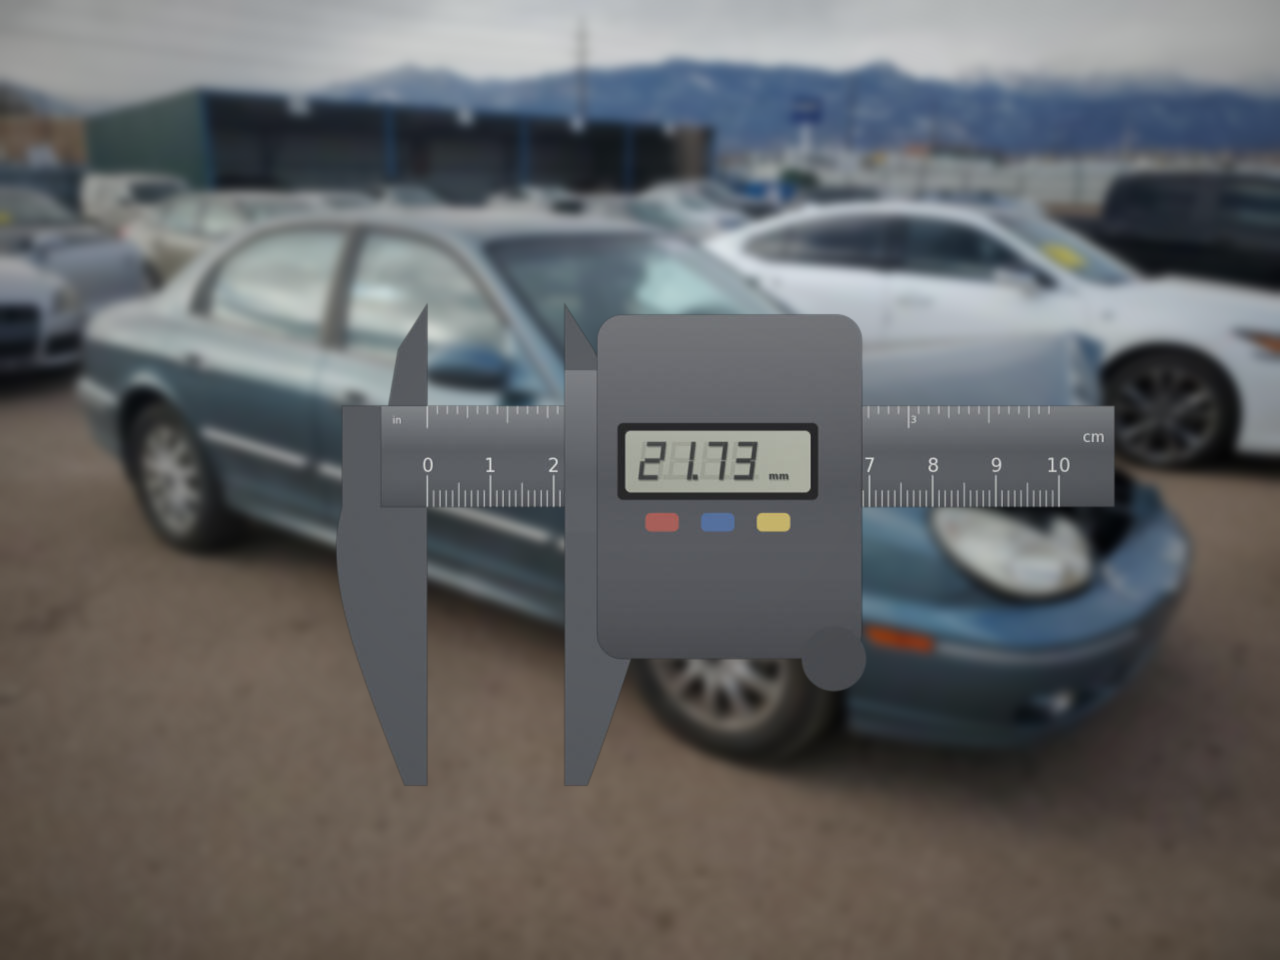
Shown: 21.73 mm
